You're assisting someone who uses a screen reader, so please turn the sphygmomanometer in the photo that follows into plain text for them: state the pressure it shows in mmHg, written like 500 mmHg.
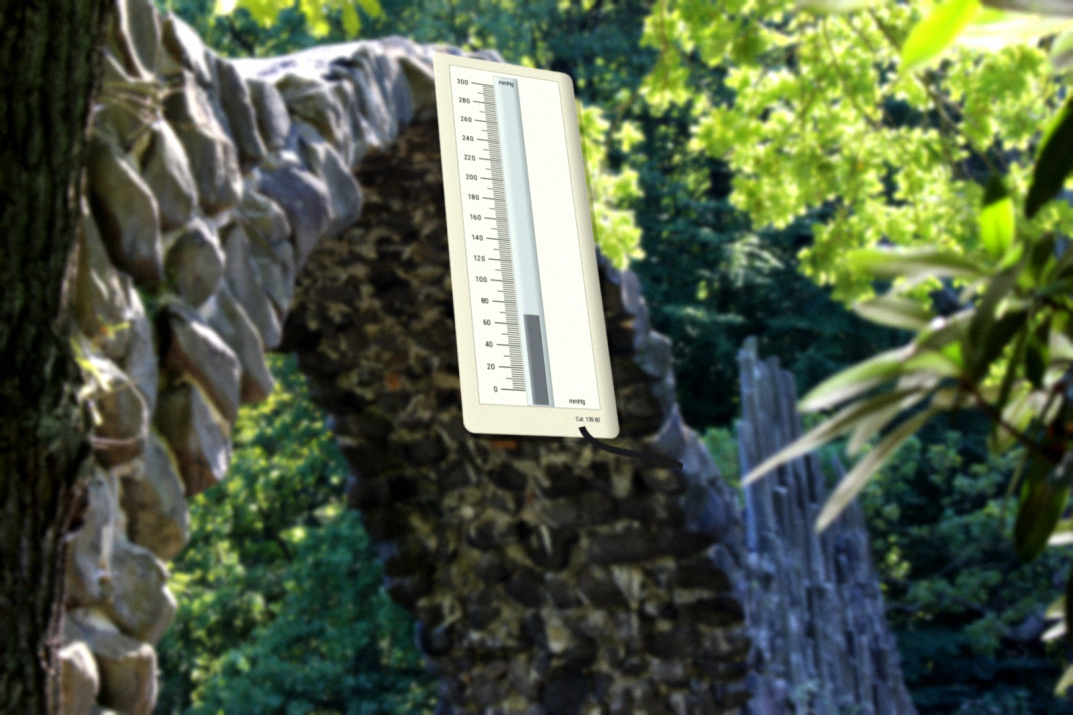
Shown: 70 mmHg
